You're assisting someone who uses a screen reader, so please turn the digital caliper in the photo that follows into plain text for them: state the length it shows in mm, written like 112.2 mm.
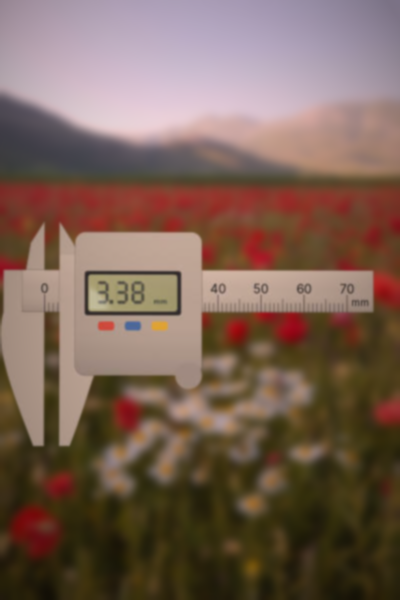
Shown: 3.38 mm
